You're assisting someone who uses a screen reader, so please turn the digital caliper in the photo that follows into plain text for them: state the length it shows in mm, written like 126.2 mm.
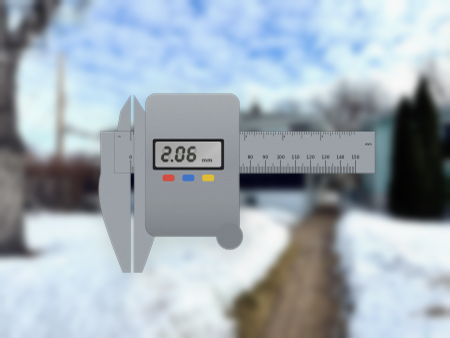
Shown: 2.06 mm
